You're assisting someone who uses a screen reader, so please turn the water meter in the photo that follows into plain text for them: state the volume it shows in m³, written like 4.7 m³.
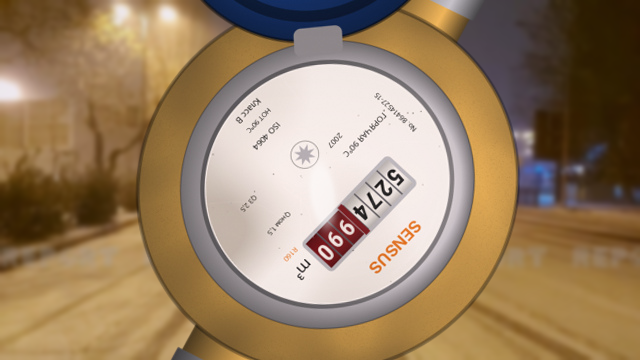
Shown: 5274.990 m³
